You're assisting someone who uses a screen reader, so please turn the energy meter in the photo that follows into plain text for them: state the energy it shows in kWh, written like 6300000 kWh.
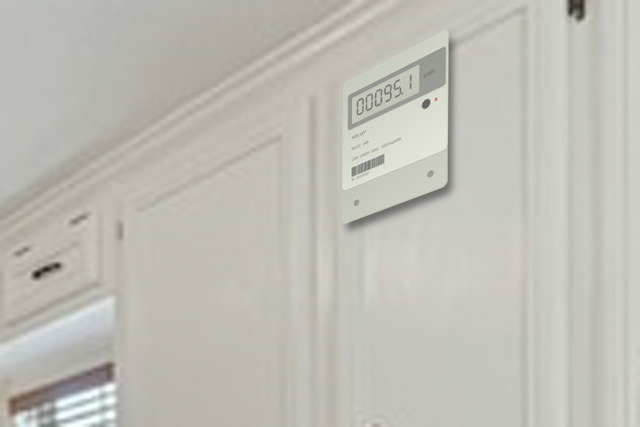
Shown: 95.1 kWh
